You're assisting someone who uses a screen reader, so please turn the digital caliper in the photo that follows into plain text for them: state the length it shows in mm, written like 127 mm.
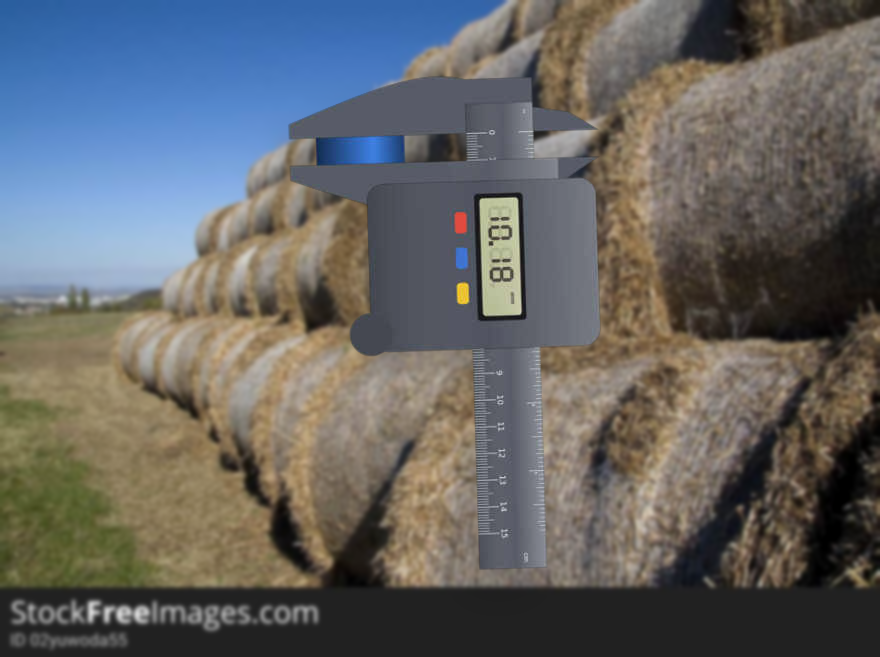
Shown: 10.18 mm
